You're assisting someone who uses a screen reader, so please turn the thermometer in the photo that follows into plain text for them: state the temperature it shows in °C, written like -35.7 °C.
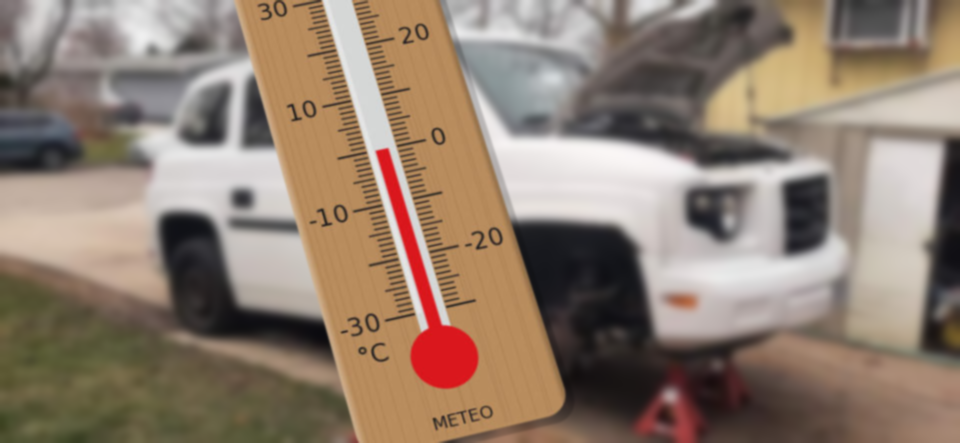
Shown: 0 °C
